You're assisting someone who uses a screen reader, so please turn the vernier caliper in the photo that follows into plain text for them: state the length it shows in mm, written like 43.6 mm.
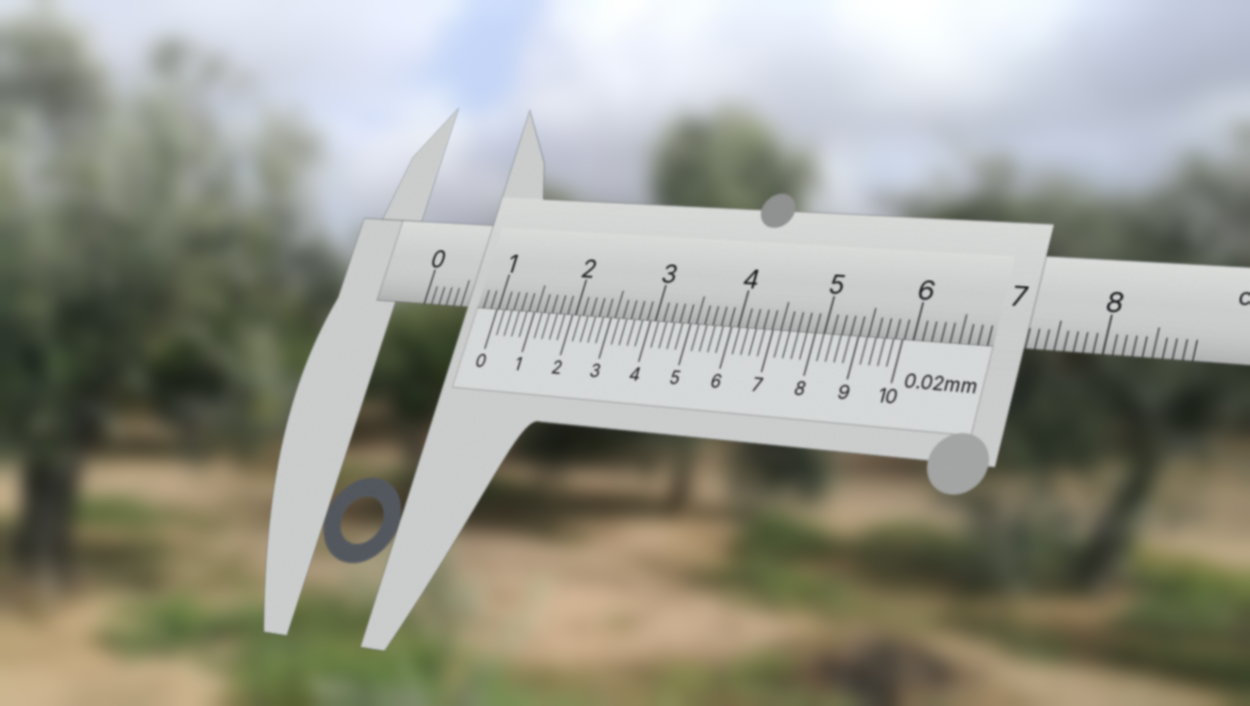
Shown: 9.8 mm
